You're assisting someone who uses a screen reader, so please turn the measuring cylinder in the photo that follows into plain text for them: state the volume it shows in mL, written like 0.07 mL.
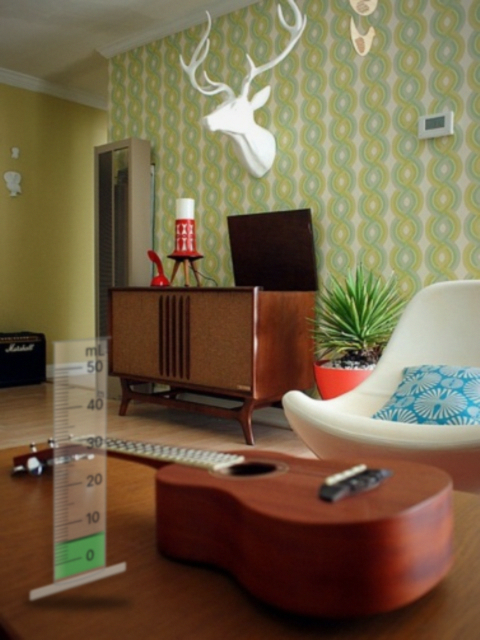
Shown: 5 mL
